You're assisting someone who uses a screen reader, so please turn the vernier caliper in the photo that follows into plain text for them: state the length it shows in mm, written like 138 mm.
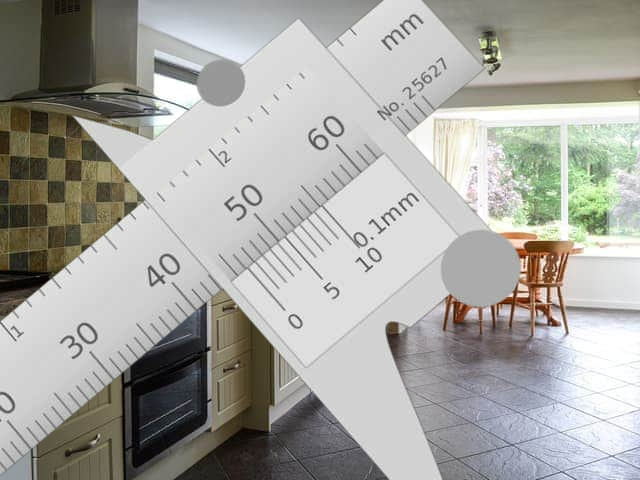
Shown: 46.2 mm
